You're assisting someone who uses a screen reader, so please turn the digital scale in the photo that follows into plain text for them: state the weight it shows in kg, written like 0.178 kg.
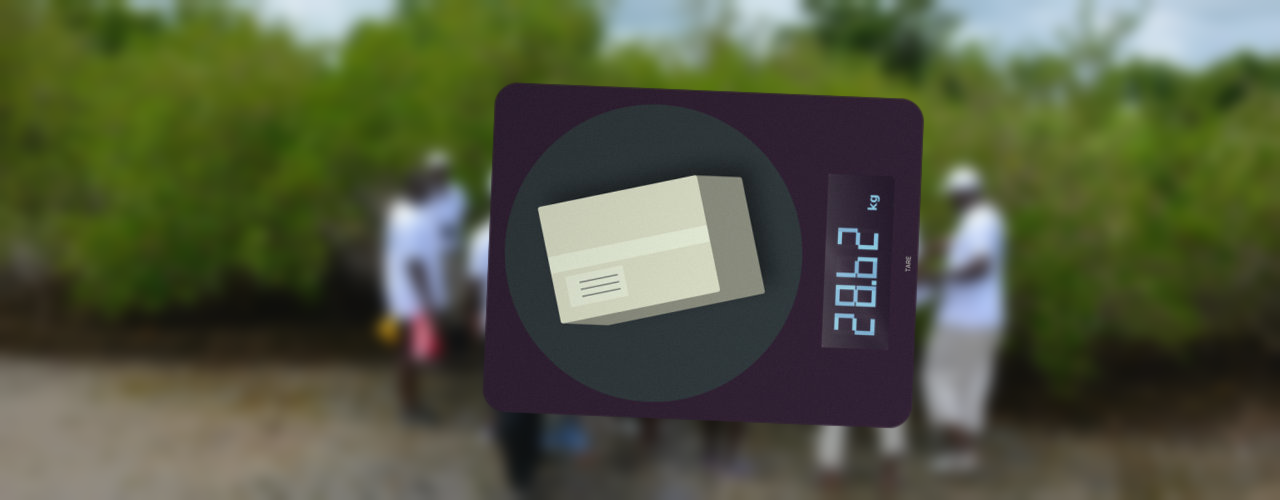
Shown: 28.62 kg
